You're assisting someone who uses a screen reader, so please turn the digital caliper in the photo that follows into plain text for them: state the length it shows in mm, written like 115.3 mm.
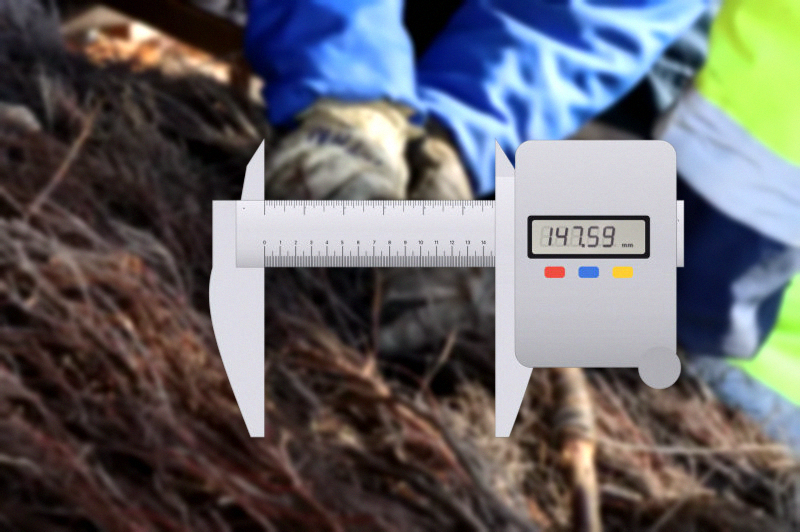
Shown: 147.59 mm
